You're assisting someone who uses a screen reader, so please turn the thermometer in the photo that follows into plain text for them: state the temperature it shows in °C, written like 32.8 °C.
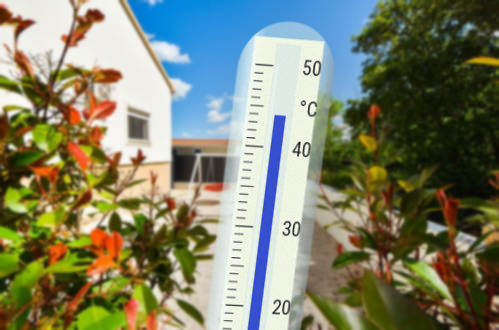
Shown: 44 °C
